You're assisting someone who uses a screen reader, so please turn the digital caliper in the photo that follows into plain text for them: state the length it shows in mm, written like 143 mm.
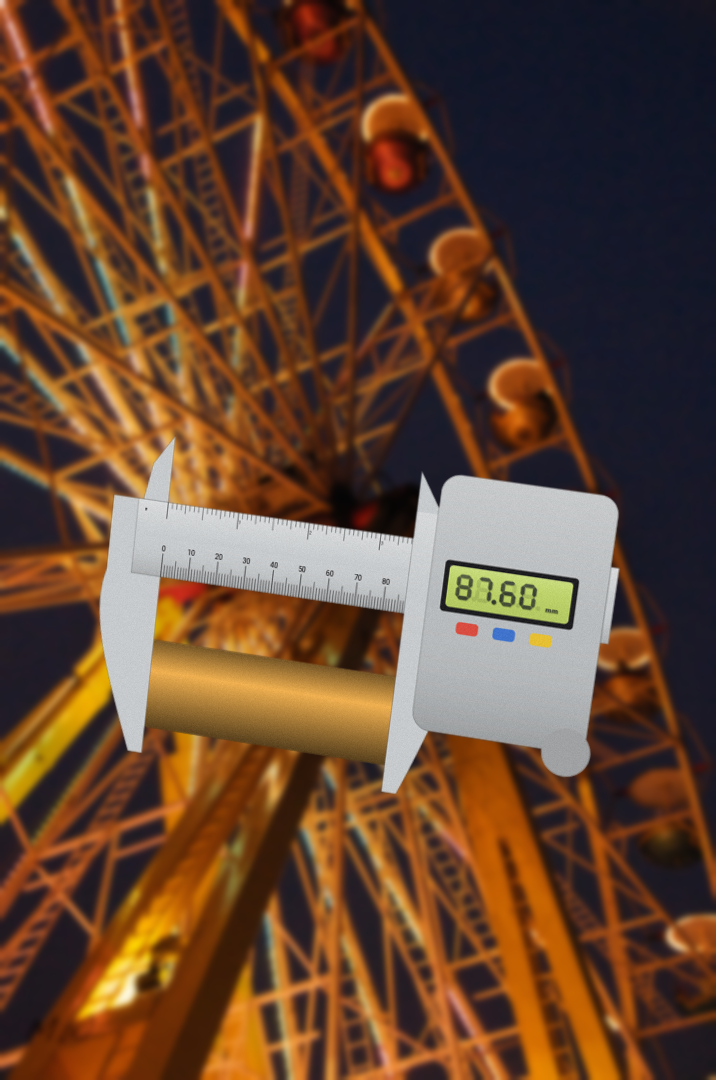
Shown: 87.60 mm
